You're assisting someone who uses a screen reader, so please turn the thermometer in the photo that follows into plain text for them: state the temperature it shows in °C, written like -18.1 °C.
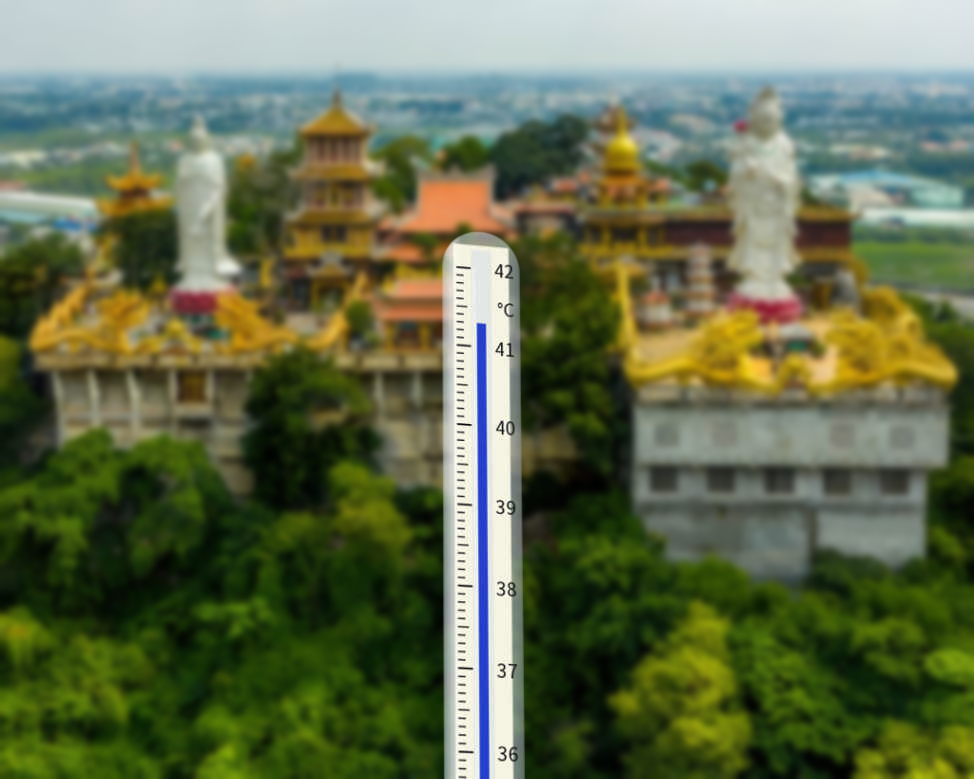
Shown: 41.3 °C
